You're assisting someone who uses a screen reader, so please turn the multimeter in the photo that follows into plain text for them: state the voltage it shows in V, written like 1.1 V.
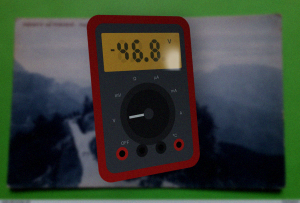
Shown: -46.8 V
